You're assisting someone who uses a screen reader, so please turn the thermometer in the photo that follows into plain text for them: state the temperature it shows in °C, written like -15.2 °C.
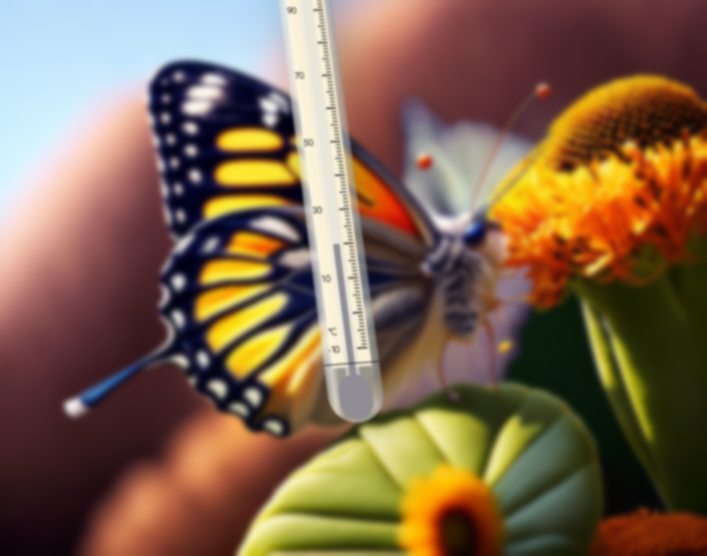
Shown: 20 °C
